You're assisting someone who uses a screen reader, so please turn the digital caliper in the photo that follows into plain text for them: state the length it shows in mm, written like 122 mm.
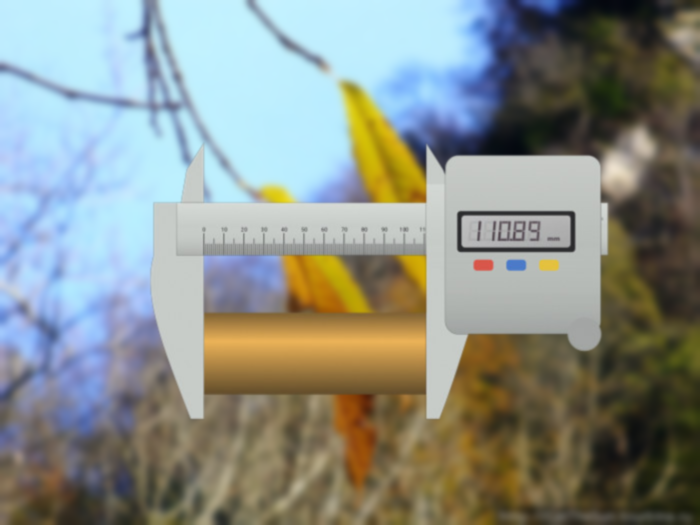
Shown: 110.89 mm
